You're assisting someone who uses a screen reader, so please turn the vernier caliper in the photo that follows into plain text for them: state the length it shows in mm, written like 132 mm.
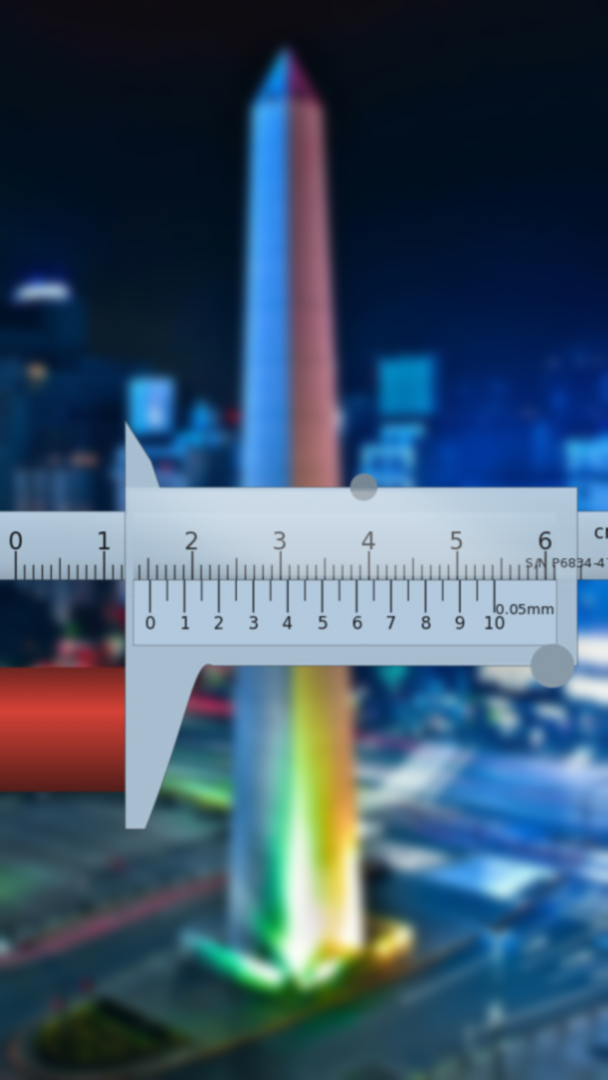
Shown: 15.2 mm
